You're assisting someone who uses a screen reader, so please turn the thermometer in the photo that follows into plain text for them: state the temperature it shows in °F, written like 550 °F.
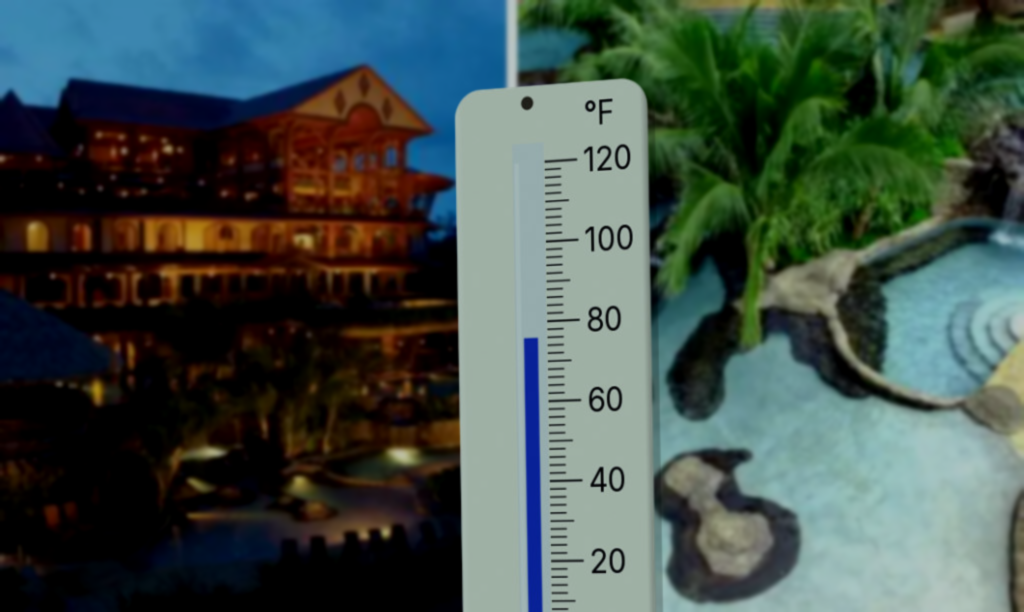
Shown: 76 °F
